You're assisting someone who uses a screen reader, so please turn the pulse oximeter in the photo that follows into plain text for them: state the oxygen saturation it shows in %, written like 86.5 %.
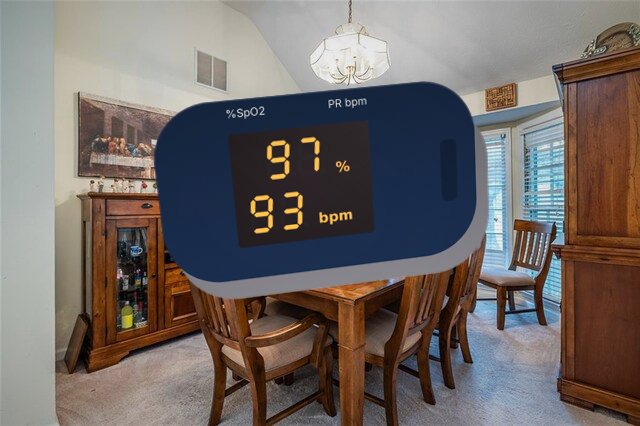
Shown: 97 %
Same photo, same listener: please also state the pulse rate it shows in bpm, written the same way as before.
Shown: 93 bpm
